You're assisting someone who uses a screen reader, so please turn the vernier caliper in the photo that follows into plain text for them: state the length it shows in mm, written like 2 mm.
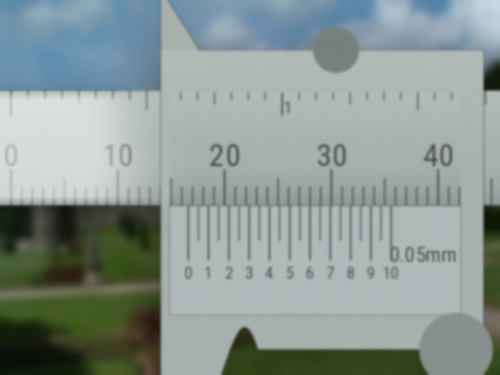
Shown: 16.6 mm
